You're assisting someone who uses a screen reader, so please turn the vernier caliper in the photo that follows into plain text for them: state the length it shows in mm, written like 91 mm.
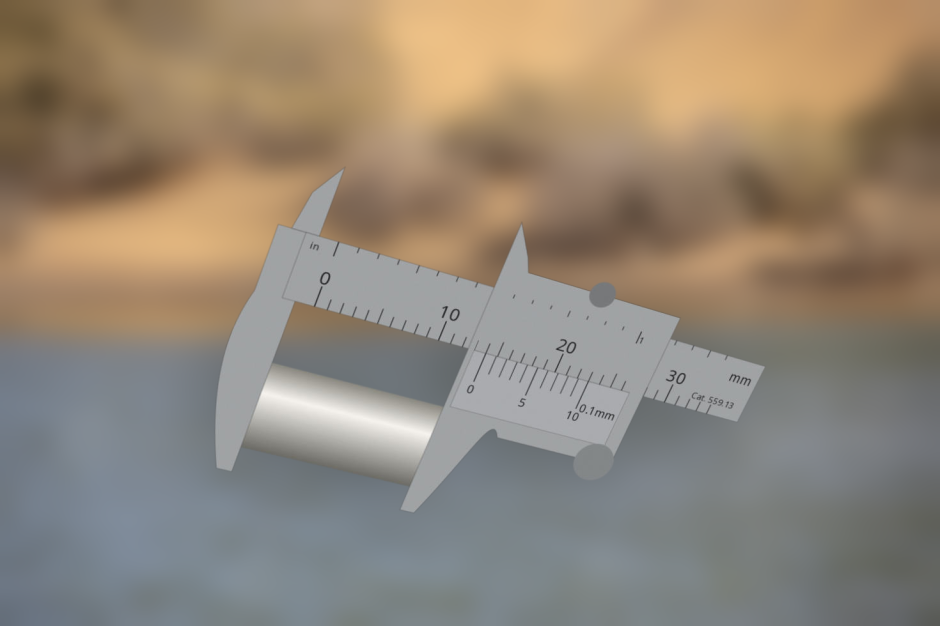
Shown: 14.0 mm
